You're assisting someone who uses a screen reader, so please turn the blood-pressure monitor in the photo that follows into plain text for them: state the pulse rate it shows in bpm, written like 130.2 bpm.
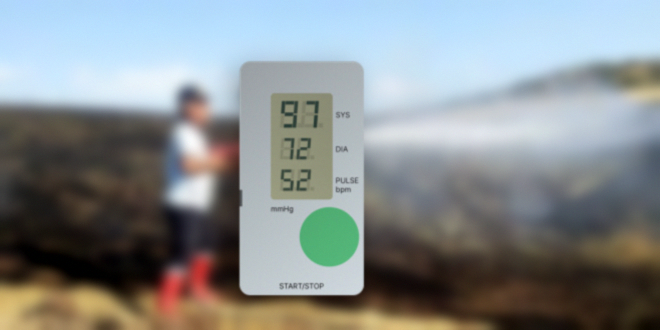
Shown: 52 bpm
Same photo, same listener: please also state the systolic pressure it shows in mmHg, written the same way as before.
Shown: 97 mmHg
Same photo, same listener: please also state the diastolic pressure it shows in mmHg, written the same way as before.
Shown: 72 mmHg
